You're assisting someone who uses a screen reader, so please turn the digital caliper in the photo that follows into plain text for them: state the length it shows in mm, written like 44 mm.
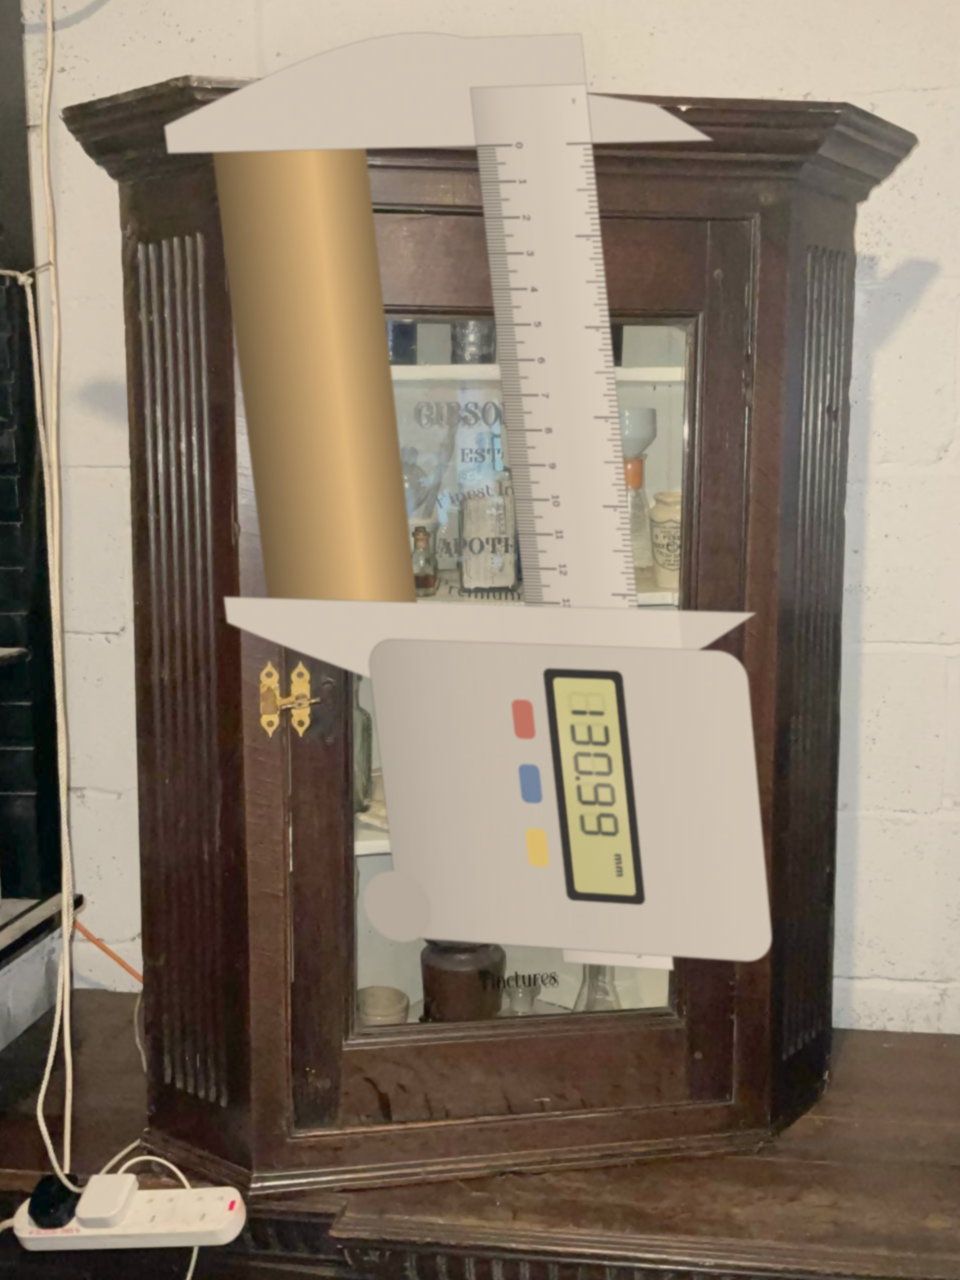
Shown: 130.99 mm
